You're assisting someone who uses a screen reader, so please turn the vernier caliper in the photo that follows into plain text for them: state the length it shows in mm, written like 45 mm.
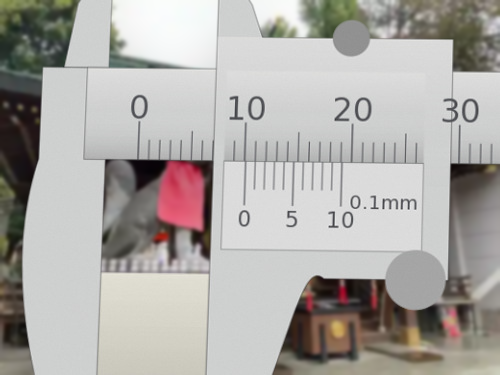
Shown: 10.1 mm
